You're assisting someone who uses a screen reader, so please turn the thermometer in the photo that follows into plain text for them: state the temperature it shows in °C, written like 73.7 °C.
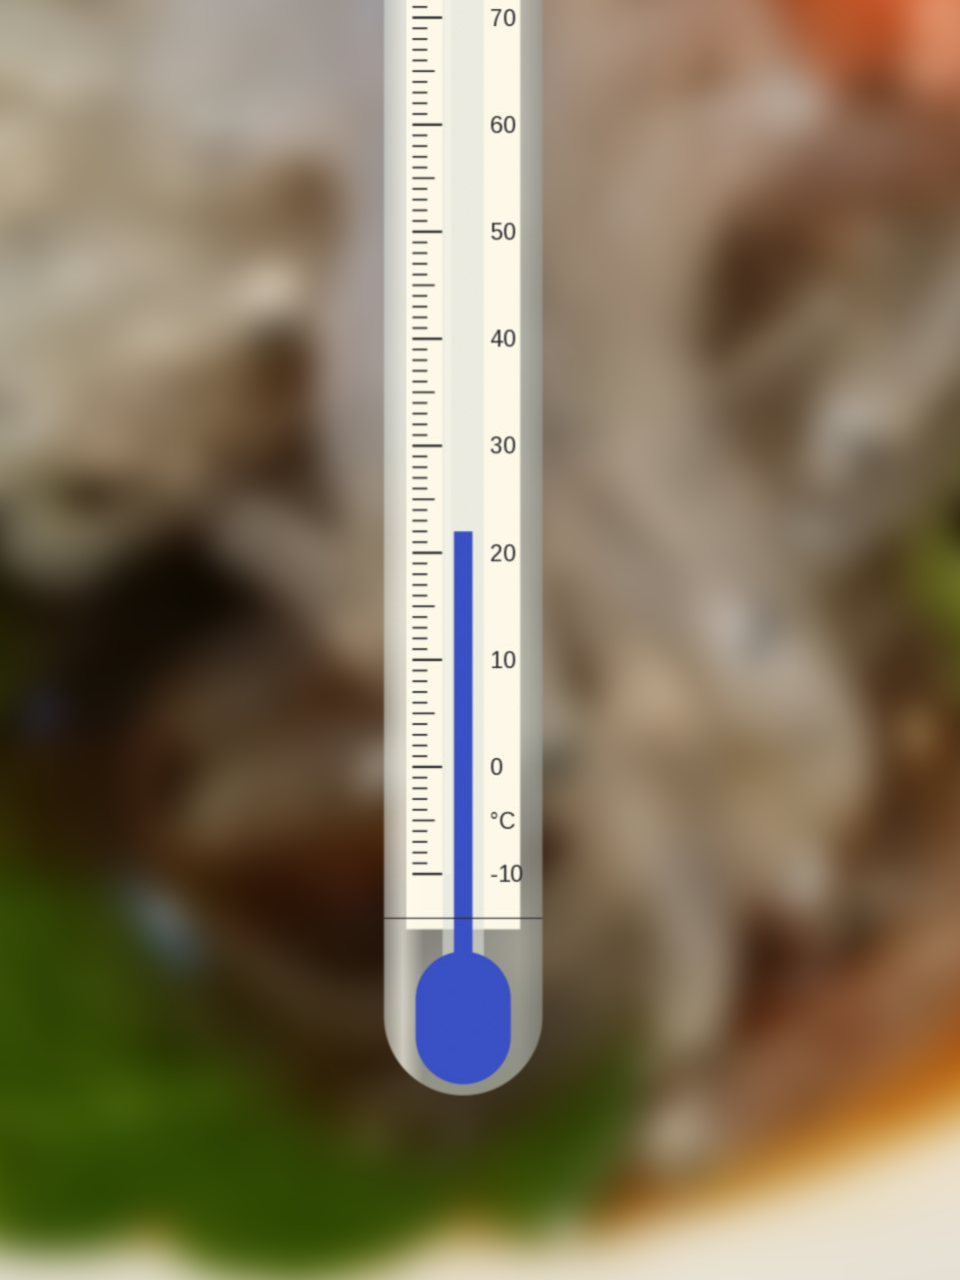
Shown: 22 °C
